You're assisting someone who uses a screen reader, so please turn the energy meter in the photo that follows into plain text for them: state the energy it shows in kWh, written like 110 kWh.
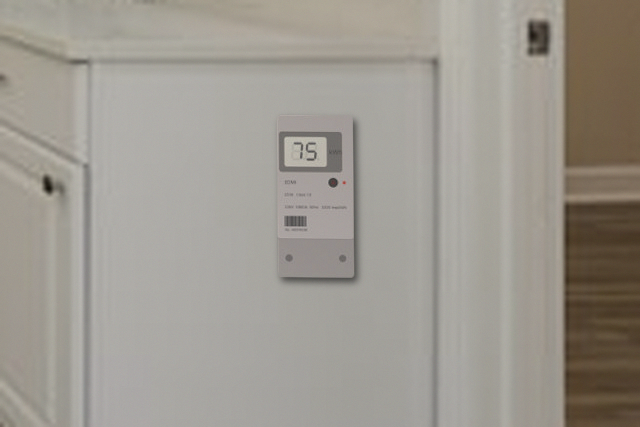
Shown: 75 kWh
